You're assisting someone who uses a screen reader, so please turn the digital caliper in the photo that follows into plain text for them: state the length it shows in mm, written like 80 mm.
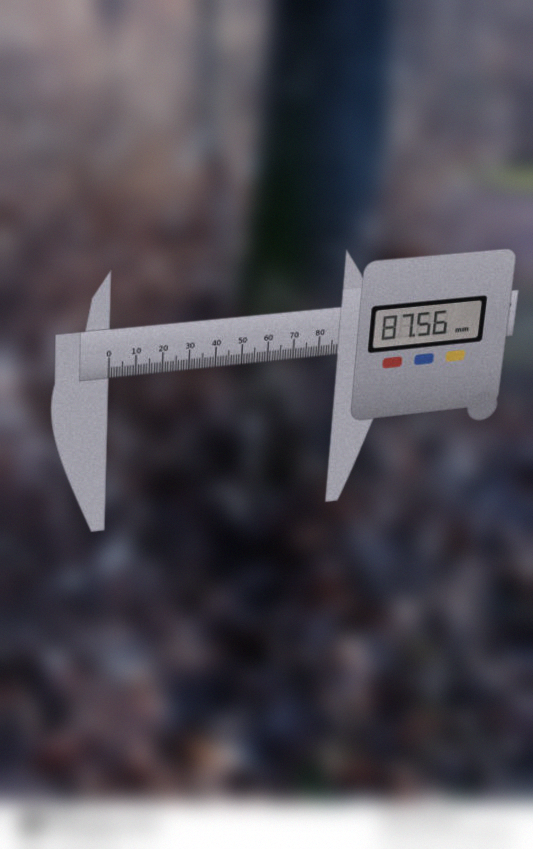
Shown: 87.56 mm
